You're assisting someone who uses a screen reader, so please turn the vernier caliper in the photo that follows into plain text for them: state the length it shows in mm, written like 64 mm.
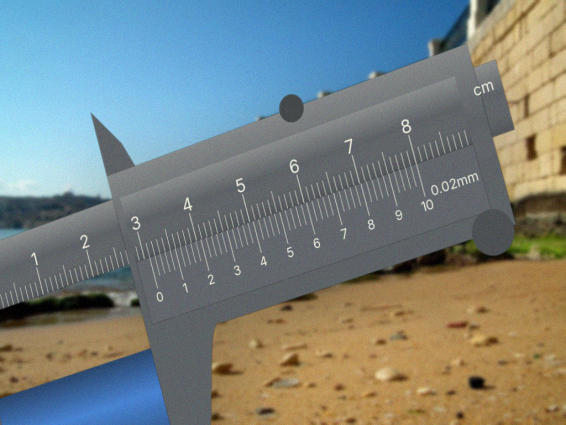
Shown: 31.0 mm
